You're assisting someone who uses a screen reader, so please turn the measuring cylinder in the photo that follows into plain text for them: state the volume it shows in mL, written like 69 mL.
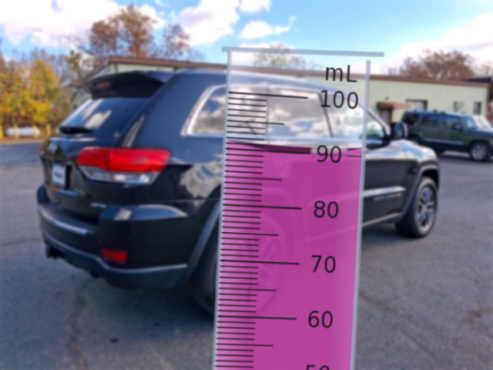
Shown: 90 mL
